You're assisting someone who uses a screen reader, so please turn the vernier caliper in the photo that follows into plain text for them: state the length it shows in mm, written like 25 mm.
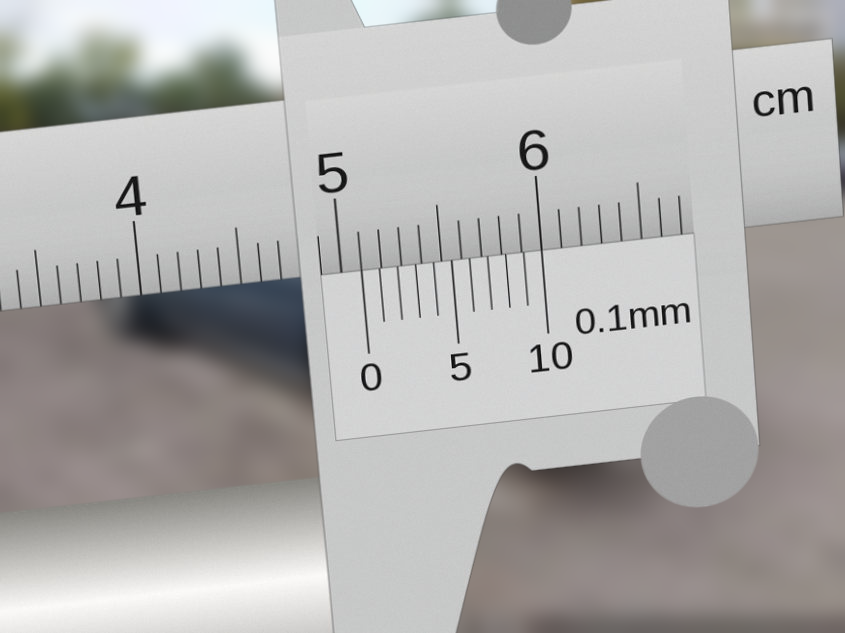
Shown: 51.0 mm
